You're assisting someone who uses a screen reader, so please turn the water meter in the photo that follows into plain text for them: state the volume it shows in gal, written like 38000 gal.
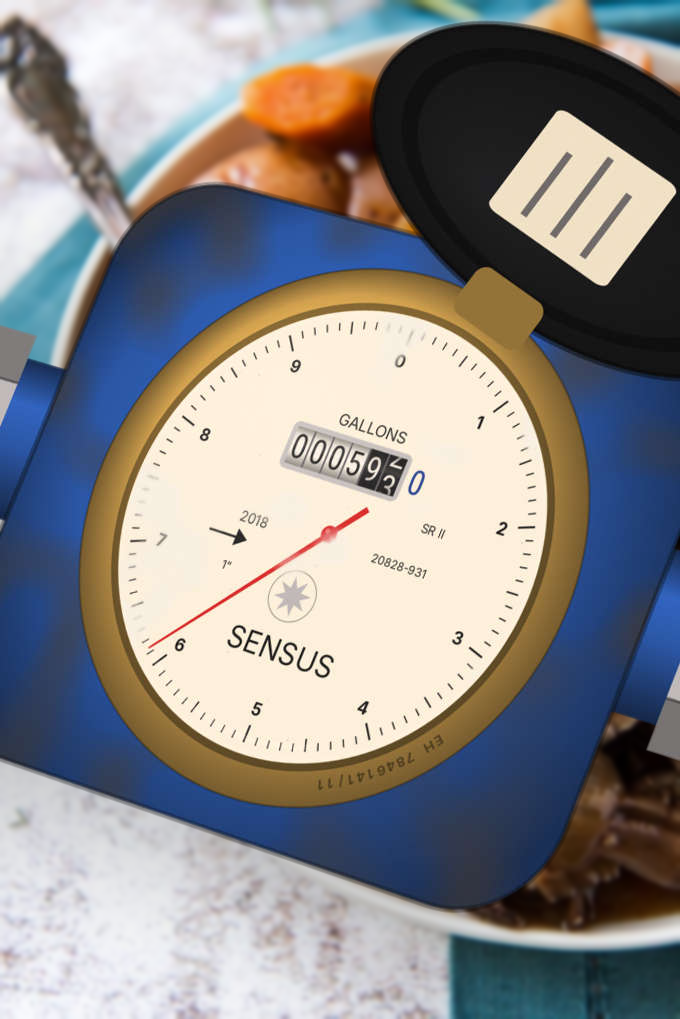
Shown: 5926.1 gal
